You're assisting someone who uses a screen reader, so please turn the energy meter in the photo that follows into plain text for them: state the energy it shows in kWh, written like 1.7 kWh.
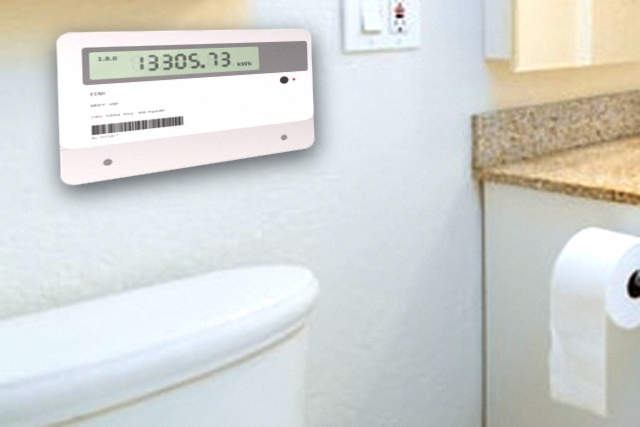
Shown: 13305.73 kWh
